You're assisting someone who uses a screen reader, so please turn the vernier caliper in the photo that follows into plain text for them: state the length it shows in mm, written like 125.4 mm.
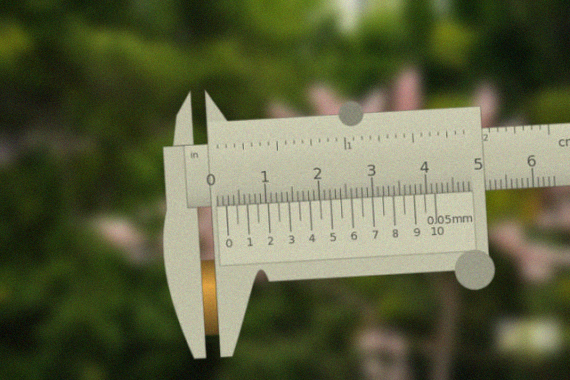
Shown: 2.6 mm
